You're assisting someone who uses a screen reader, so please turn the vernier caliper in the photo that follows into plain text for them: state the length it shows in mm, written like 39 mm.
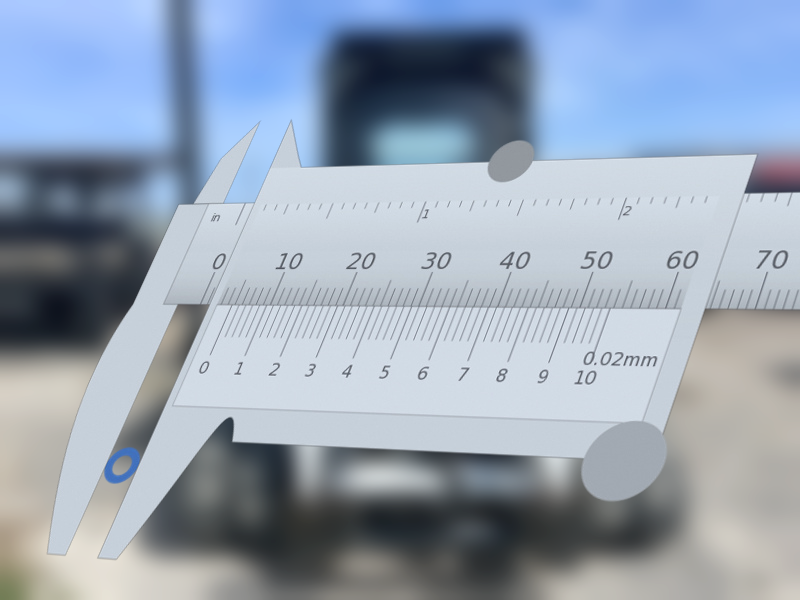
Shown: 4.6 mm
